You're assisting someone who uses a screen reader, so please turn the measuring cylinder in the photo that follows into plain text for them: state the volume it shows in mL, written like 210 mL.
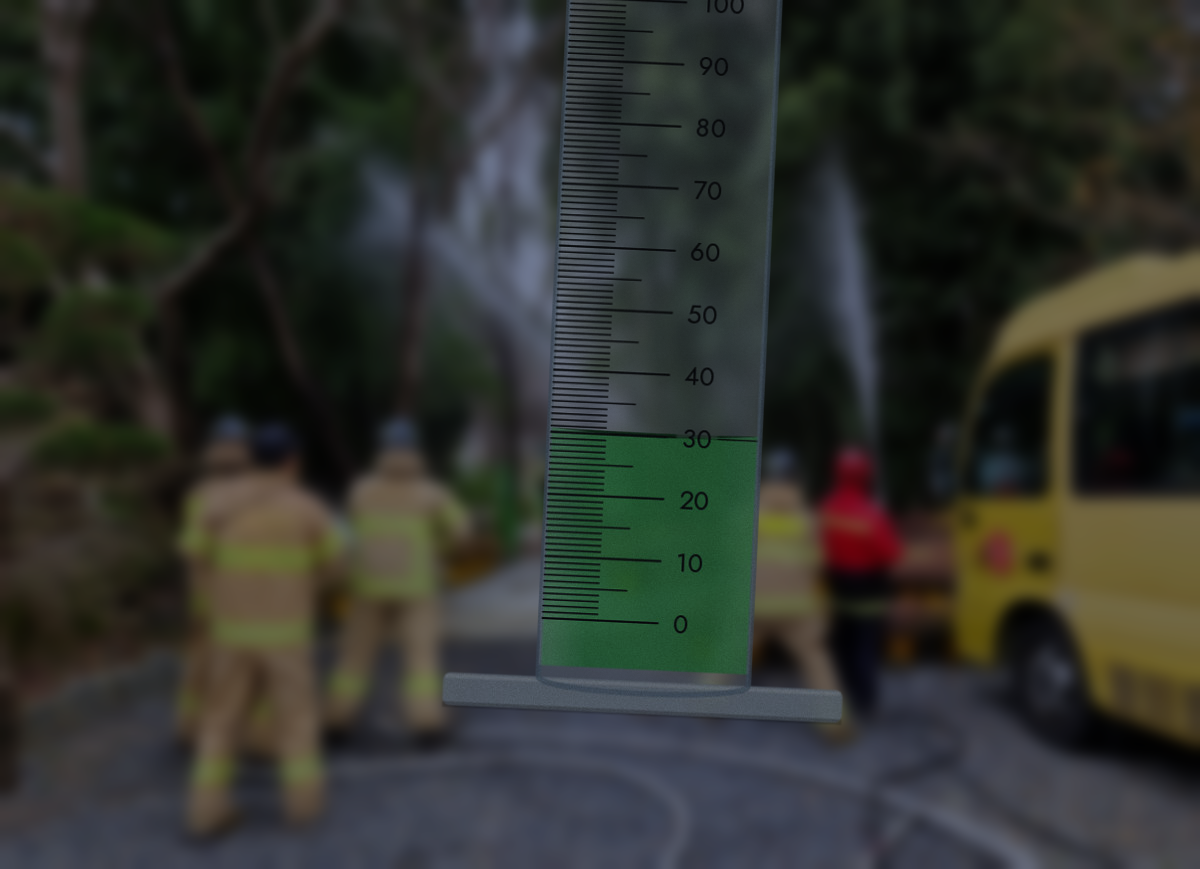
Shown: 30 mL
